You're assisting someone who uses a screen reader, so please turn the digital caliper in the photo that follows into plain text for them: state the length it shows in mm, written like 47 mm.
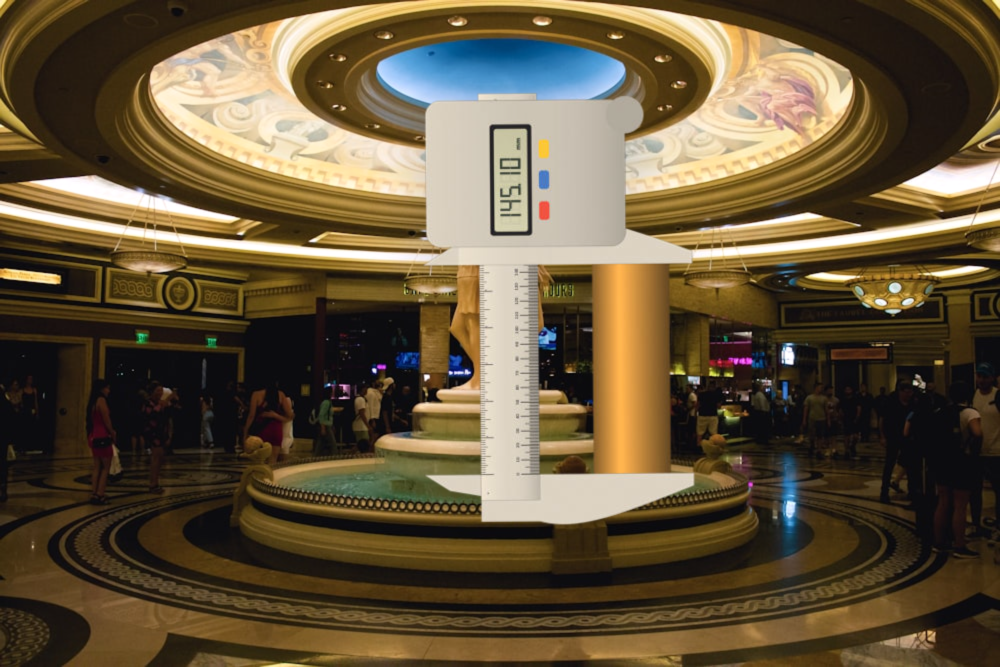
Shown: 145.10 mm
